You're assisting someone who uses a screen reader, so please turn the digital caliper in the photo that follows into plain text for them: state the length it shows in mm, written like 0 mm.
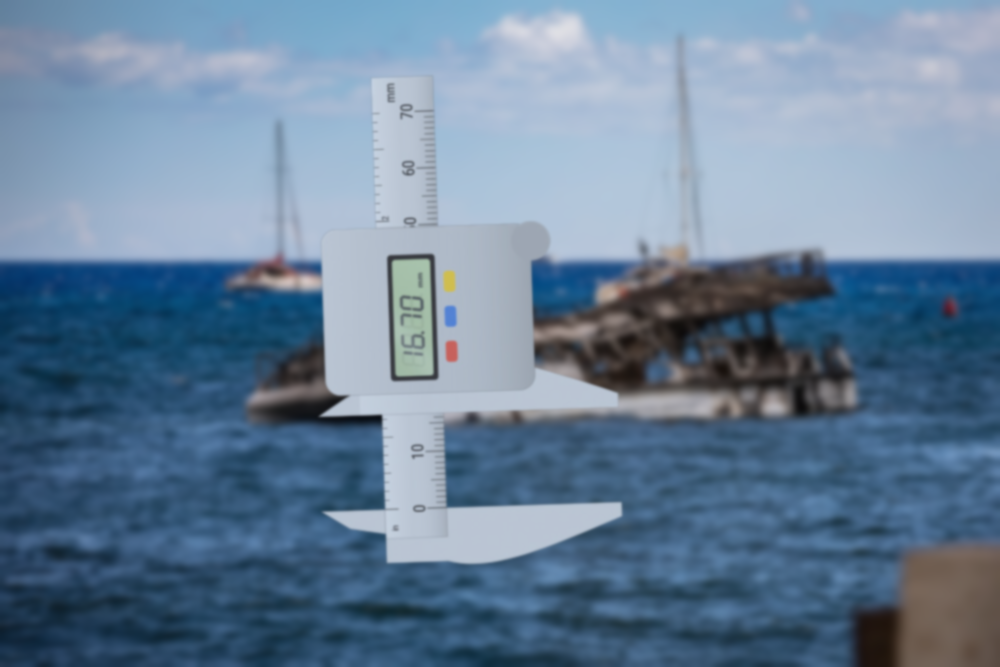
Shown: 16.70 mm
